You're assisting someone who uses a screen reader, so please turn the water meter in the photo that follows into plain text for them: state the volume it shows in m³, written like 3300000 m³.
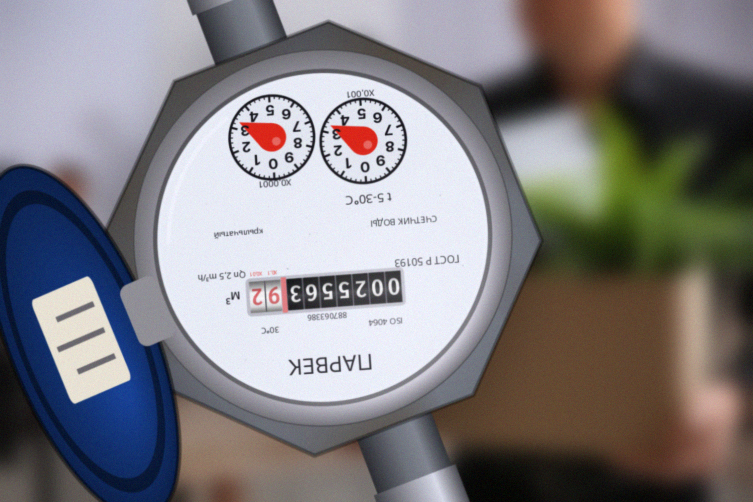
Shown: 25563.9233 m³
